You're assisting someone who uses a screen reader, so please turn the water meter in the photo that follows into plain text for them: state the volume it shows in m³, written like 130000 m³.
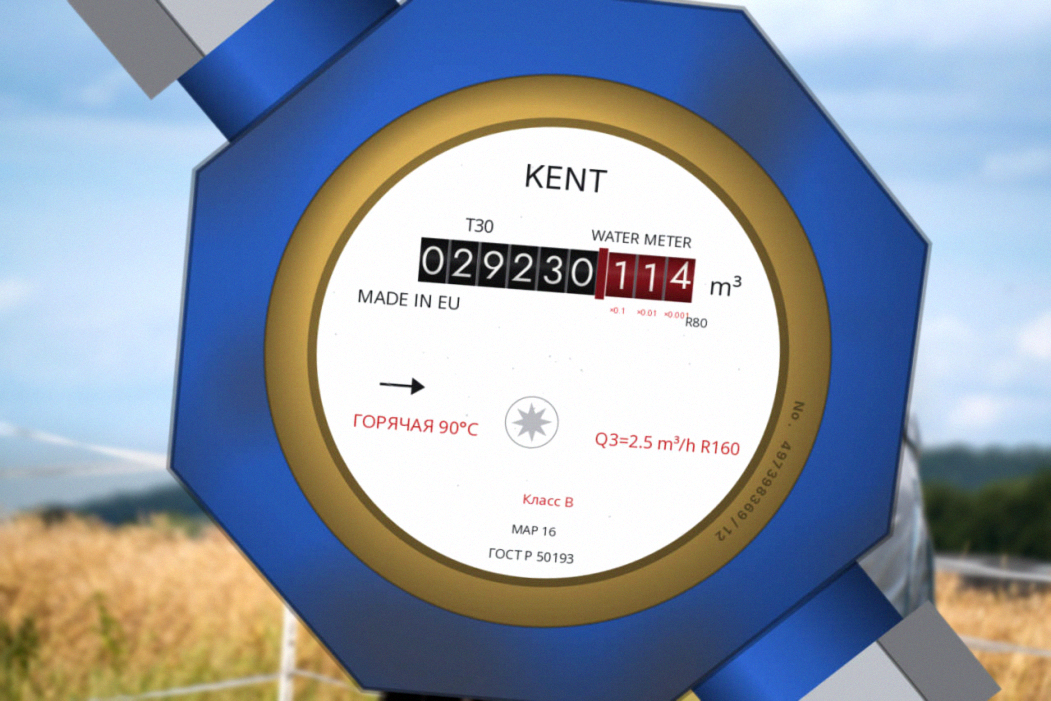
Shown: 29230.114 m³
